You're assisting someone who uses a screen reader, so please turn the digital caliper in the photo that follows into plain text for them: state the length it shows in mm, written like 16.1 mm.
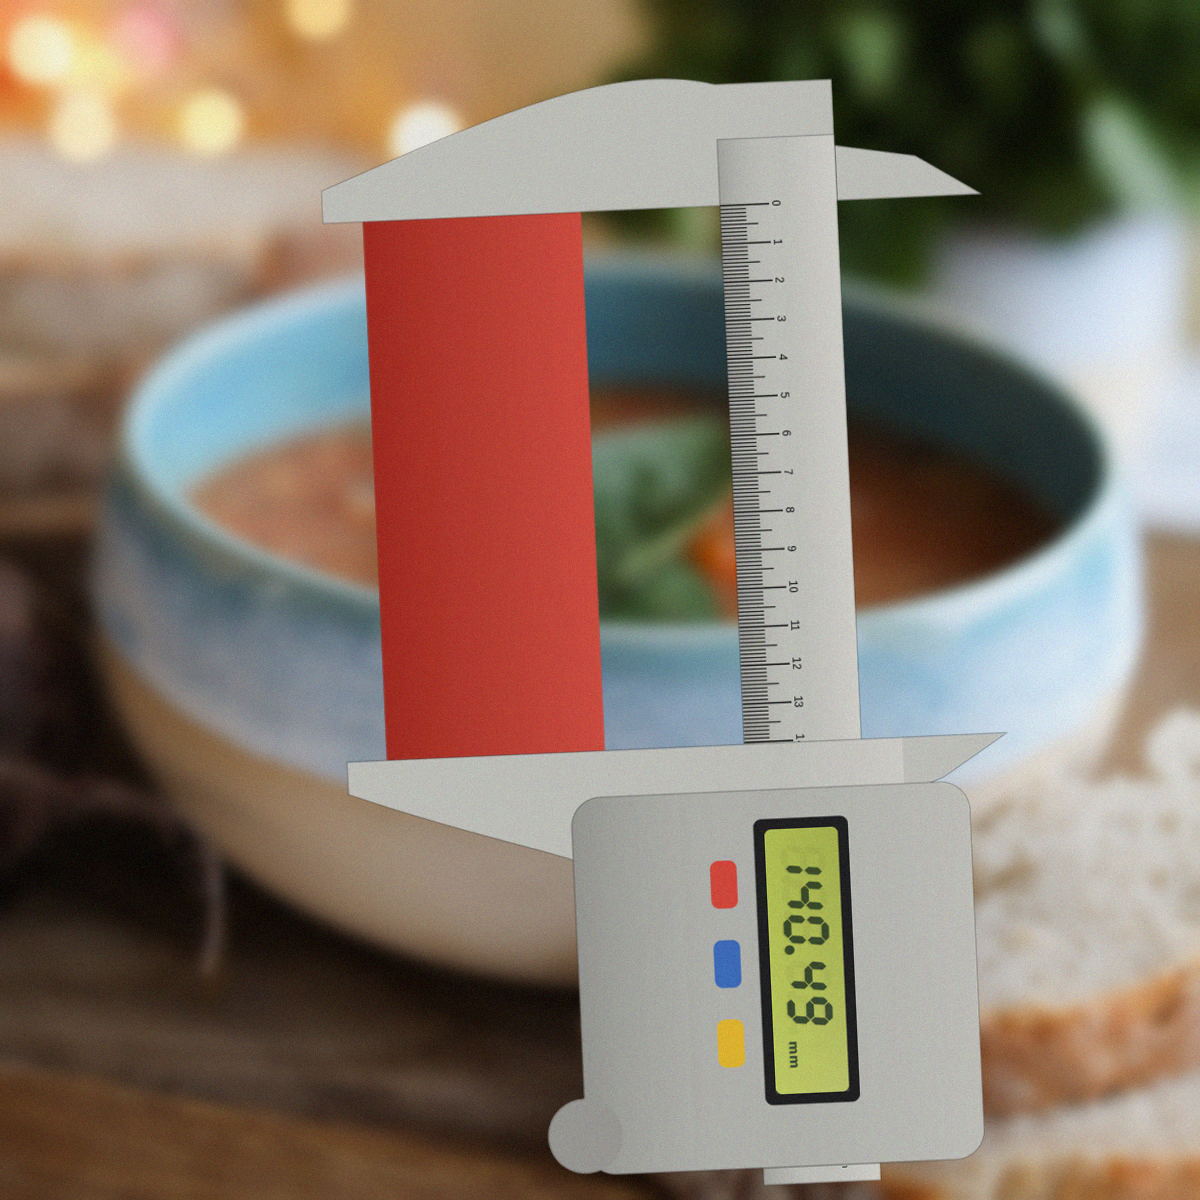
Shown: 140.49 mm
